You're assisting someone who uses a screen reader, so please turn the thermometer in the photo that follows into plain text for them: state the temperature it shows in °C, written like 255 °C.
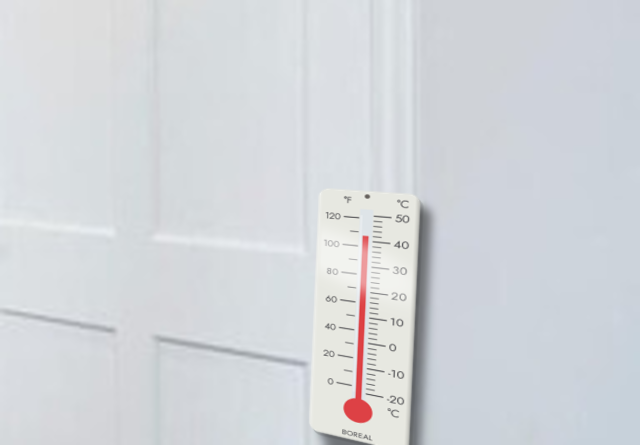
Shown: 42 °C
